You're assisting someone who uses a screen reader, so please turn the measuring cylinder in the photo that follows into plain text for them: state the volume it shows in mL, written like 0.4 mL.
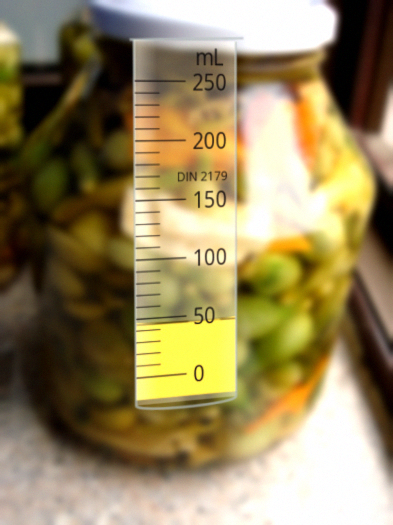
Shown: 45 mL
